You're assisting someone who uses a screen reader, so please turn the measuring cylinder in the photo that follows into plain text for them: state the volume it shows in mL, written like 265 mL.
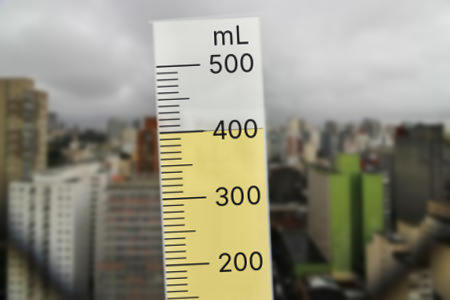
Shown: 400 mL
